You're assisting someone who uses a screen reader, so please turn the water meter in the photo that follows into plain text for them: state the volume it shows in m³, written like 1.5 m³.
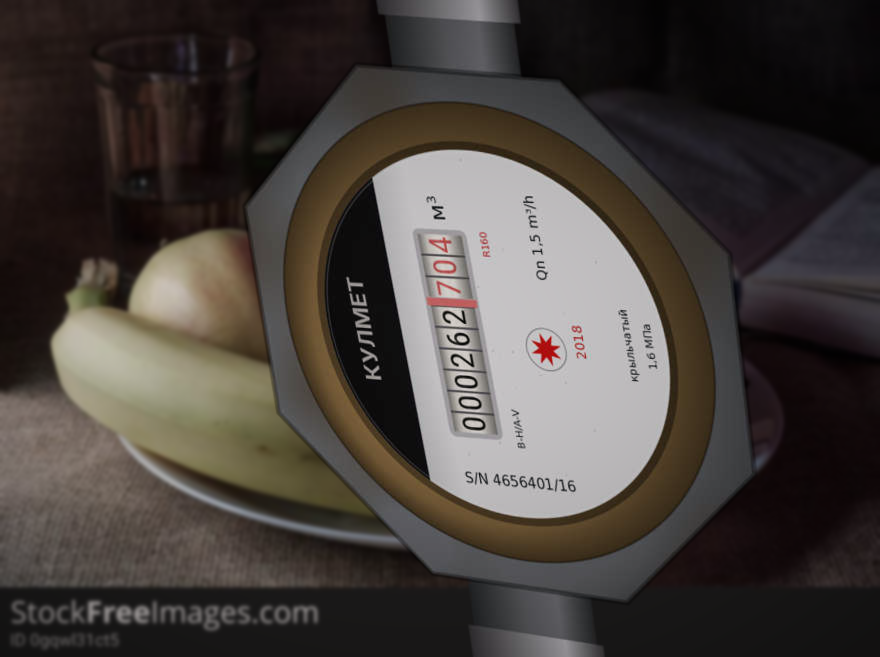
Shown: 262.704 m³
